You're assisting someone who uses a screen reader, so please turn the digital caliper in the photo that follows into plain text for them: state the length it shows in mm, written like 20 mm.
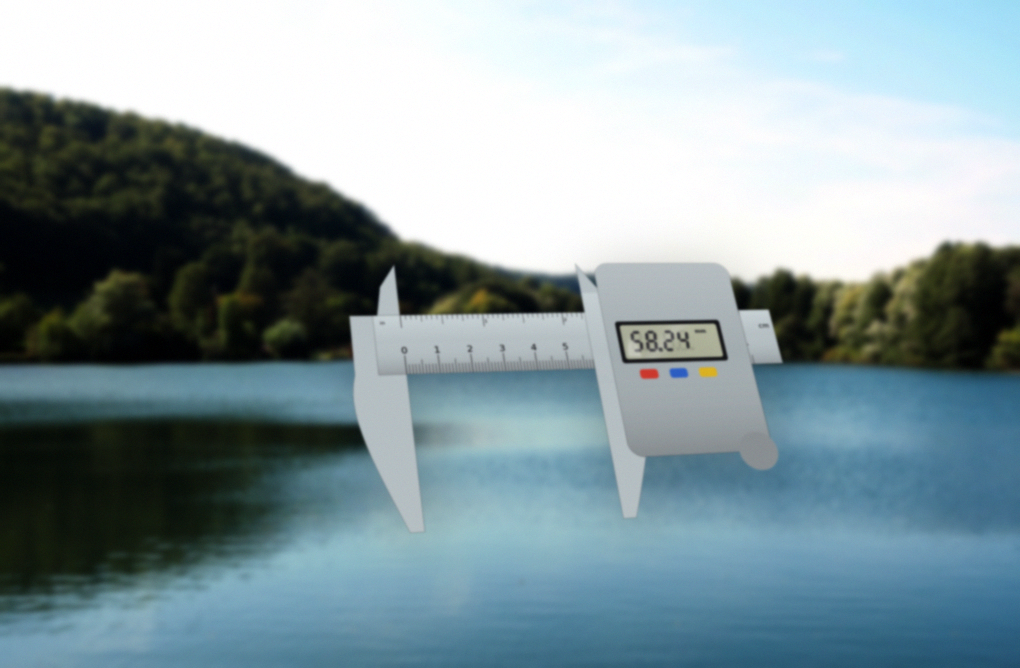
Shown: 58.24 mm
